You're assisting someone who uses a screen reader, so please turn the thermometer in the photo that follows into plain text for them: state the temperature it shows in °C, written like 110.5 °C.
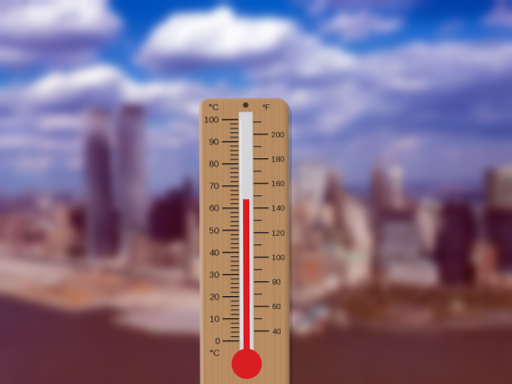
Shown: 64 °C
